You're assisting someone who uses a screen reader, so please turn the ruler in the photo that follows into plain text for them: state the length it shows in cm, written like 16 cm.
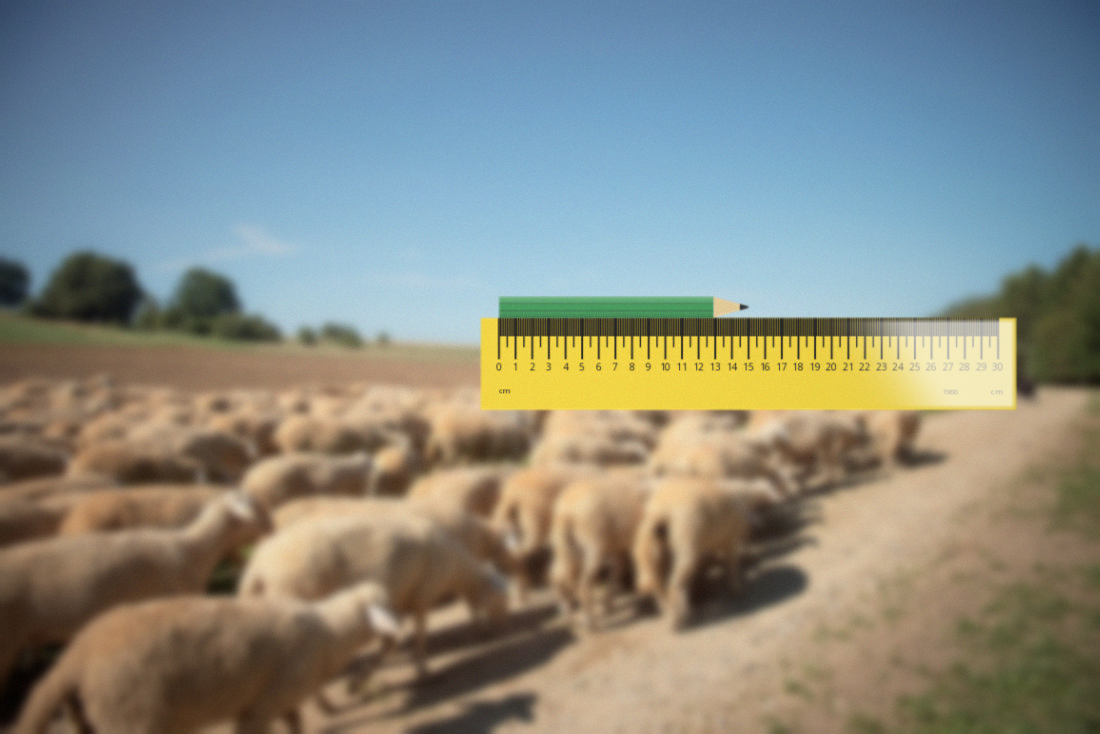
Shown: 15 cm
